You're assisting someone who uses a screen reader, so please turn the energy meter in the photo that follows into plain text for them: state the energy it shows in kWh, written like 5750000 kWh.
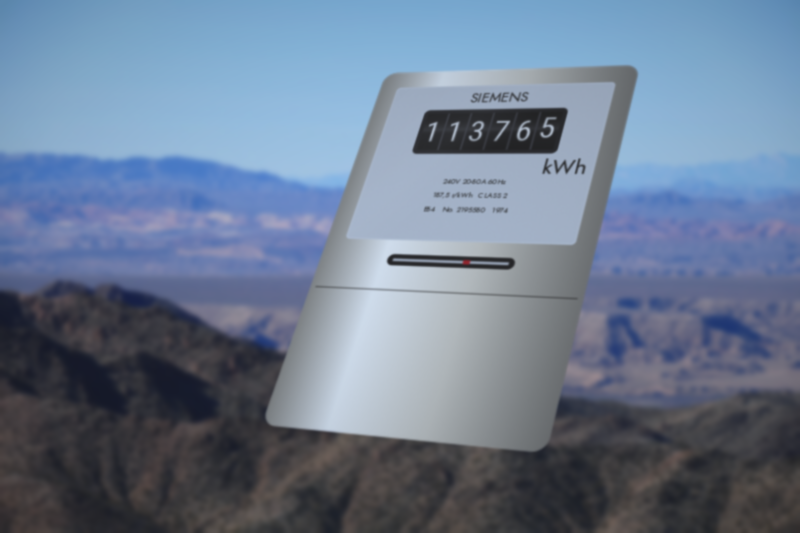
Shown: 113765 kWh
